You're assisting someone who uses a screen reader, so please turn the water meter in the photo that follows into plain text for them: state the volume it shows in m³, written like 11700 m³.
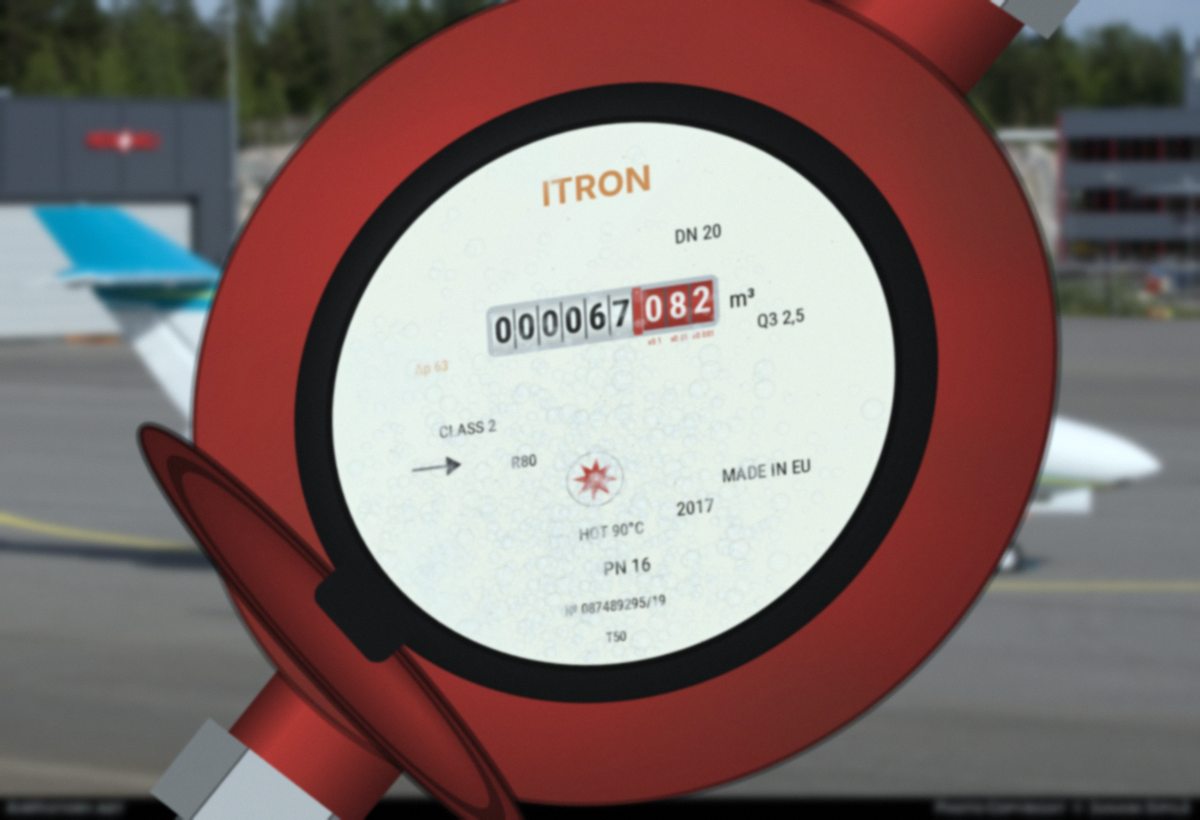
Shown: 67.082 m³
